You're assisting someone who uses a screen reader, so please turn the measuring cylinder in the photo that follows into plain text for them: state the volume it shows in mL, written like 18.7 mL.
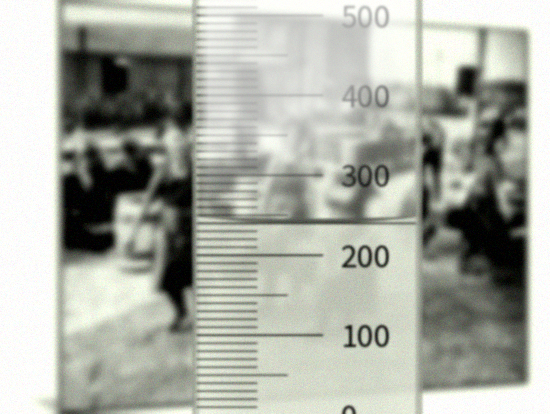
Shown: 240 mL
